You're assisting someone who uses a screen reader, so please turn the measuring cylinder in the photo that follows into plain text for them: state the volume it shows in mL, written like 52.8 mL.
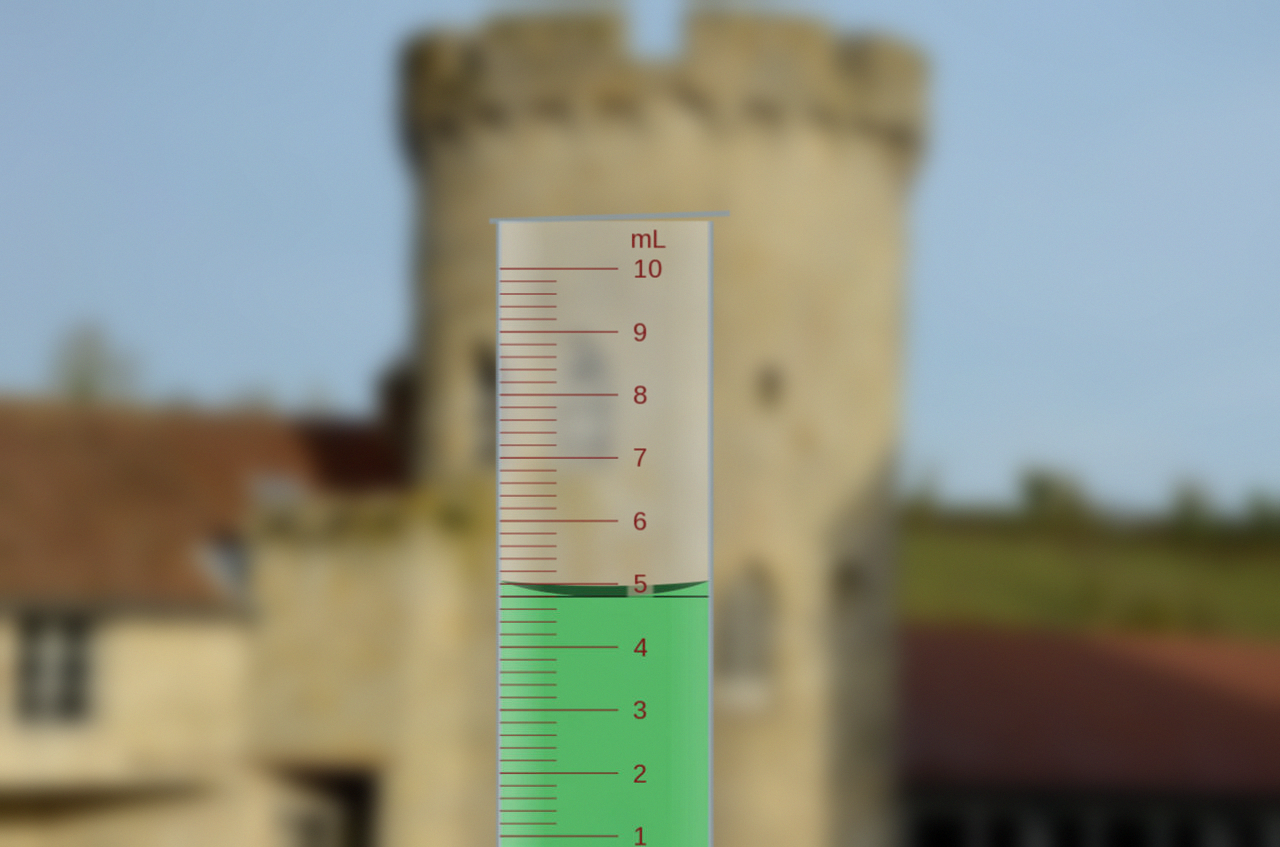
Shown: 4.8 mL
